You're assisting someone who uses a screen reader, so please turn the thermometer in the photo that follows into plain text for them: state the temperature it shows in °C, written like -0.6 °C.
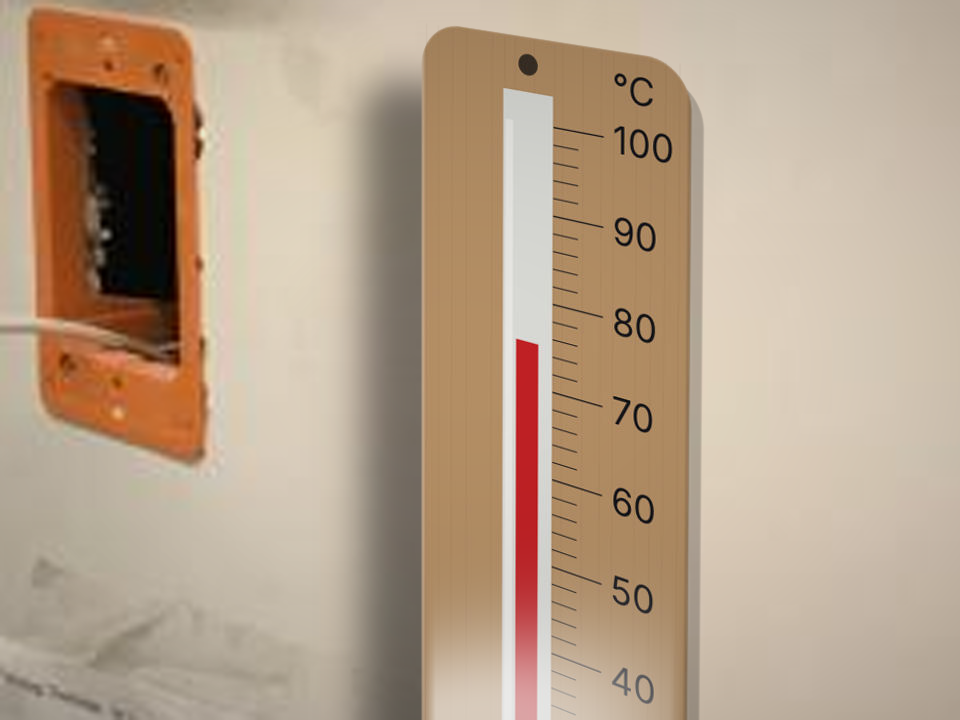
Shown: 75 °C
